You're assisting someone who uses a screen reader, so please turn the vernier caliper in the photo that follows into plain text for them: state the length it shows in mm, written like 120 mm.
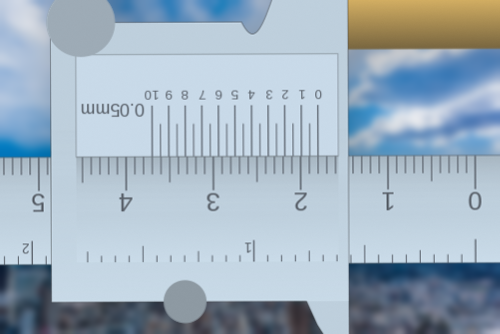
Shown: 18.0 mm
